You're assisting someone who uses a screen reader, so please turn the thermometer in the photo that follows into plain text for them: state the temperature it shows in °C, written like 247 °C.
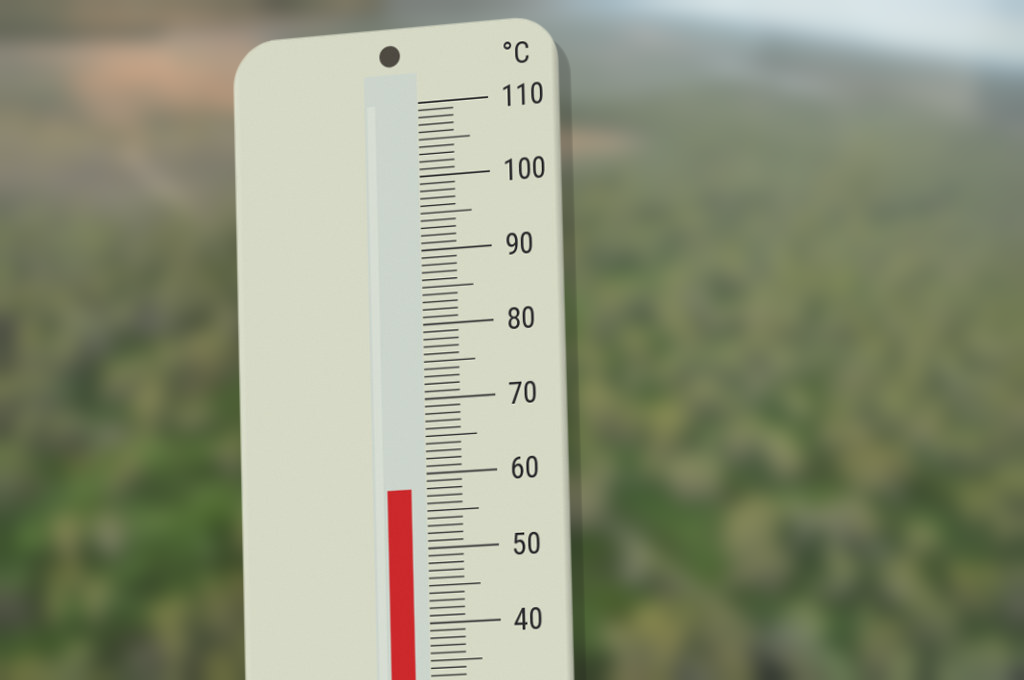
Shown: 58 °C
